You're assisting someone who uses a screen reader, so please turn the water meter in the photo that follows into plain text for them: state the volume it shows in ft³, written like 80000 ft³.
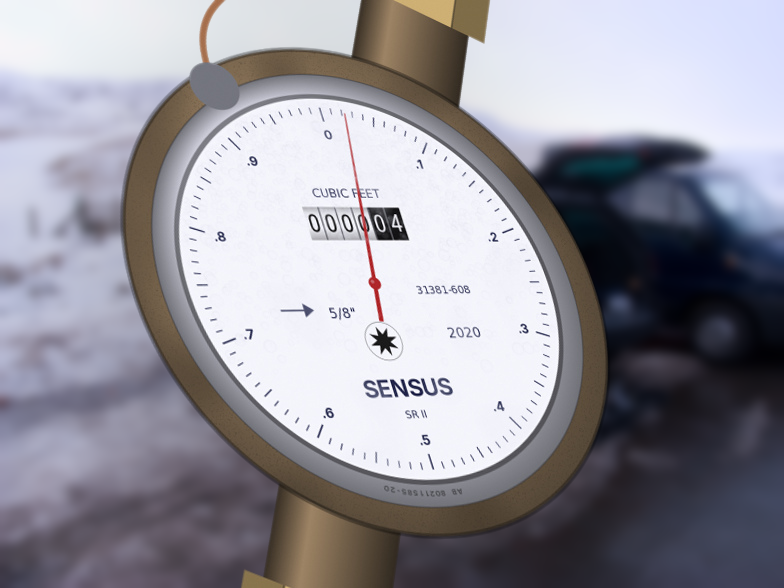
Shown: 4.02 ft³
